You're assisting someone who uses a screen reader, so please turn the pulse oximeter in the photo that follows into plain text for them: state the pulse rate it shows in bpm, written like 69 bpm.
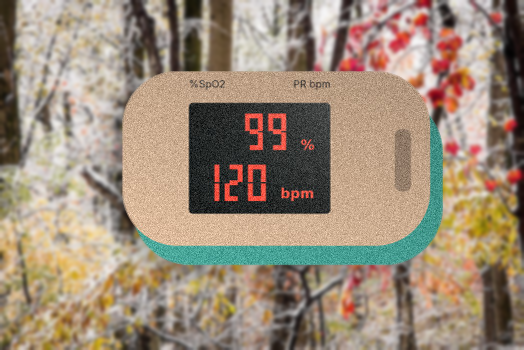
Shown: 120 bpm
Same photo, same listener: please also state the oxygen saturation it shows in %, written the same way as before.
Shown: 99 %
